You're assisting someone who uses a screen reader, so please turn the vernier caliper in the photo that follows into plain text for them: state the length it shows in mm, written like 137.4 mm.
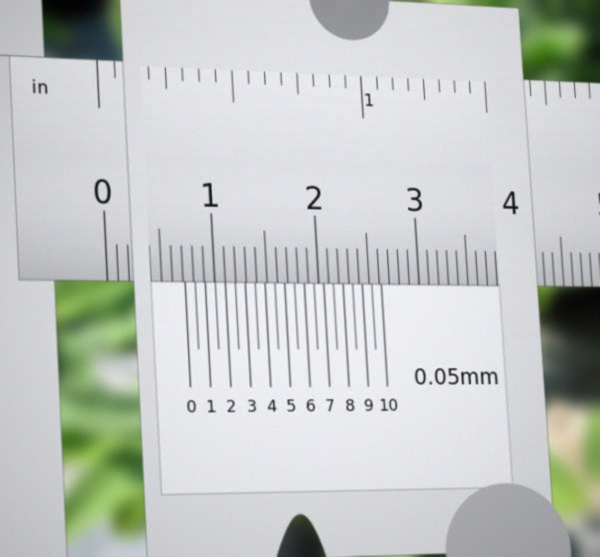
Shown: 7.2 mm
